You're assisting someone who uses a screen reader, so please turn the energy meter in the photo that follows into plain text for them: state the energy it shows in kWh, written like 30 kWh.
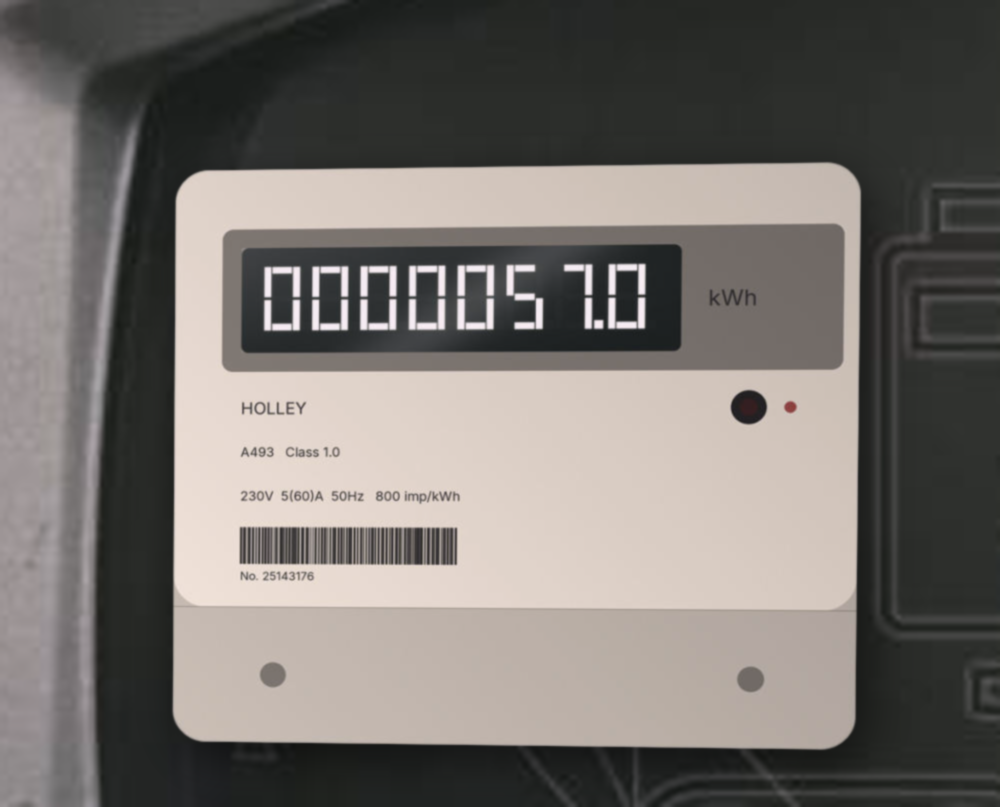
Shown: 57.0 kWh
